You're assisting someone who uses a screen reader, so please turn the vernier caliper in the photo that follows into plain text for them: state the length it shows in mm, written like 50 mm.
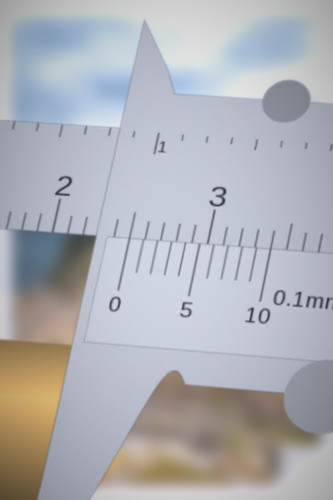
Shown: 25.0 mm
